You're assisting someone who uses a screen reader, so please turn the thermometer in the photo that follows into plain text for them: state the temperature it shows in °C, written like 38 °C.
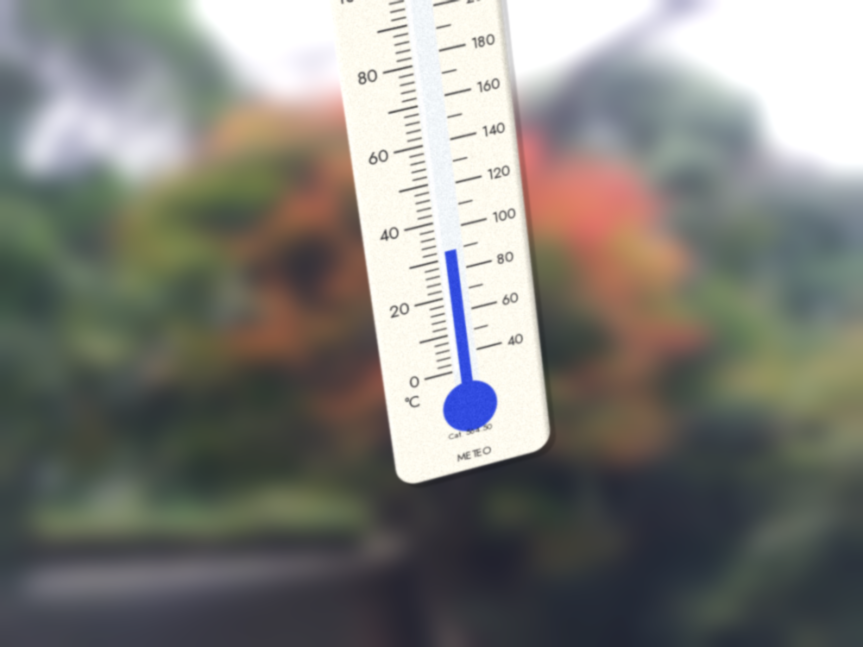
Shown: 32 °C
